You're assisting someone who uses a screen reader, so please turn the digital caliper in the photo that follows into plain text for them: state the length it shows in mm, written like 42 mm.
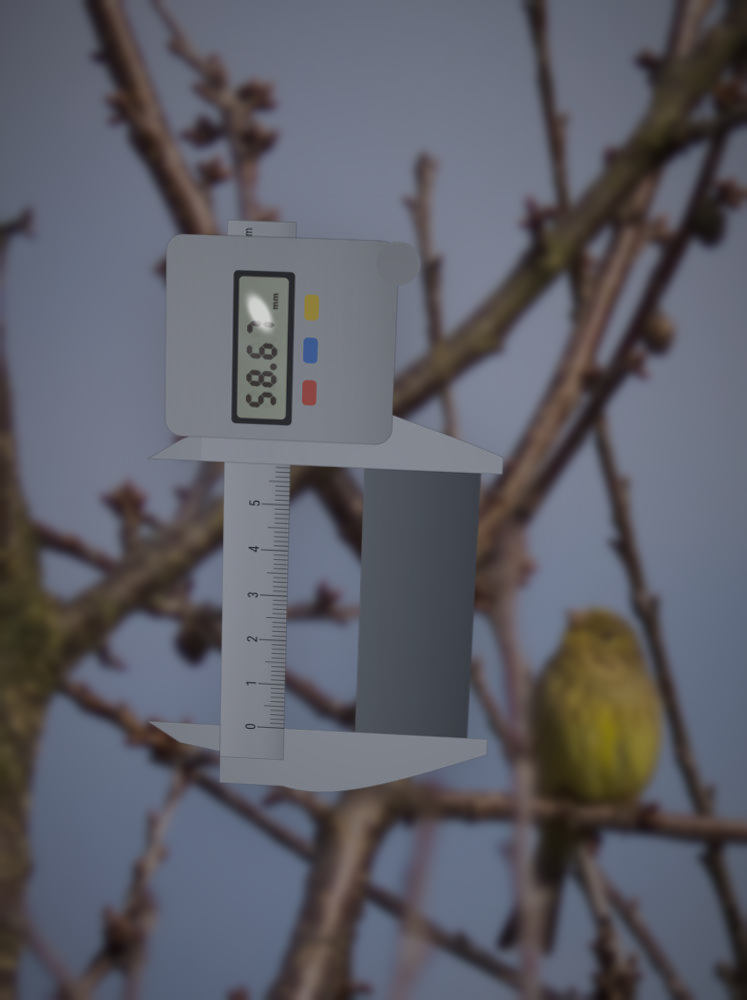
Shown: 58.67 mm
